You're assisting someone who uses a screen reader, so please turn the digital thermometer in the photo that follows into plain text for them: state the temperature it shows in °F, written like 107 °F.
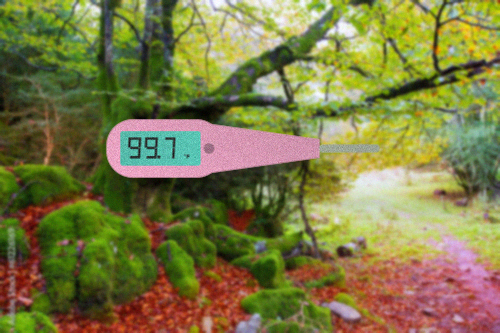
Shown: 99.7 °F
